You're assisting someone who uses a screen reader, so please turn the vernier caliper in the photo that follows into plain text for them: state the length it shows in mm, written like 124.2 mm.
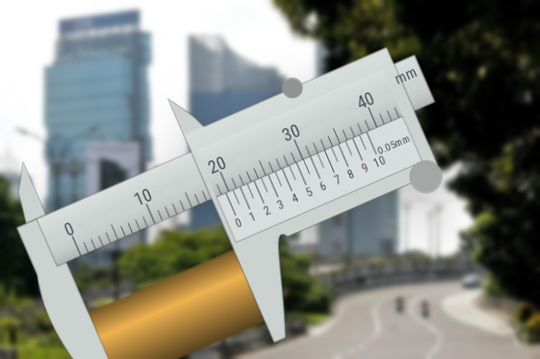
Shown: 19.6 mm
